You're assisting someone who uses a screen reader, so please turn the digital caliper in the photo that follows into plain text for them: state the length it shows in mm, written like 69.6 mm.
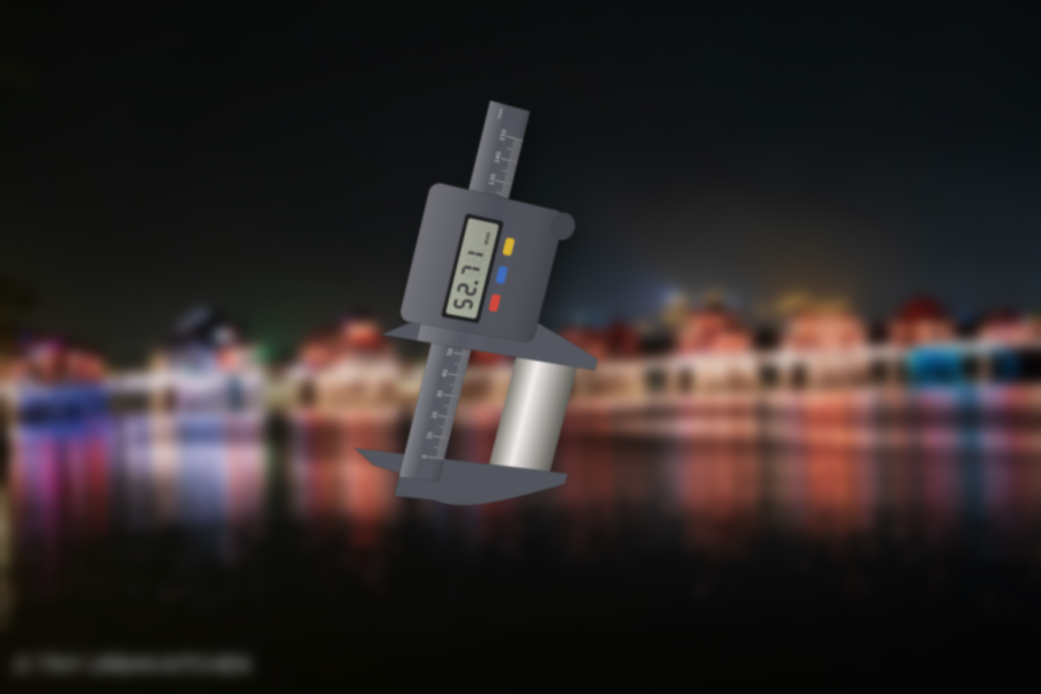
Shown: 52.71 mm
